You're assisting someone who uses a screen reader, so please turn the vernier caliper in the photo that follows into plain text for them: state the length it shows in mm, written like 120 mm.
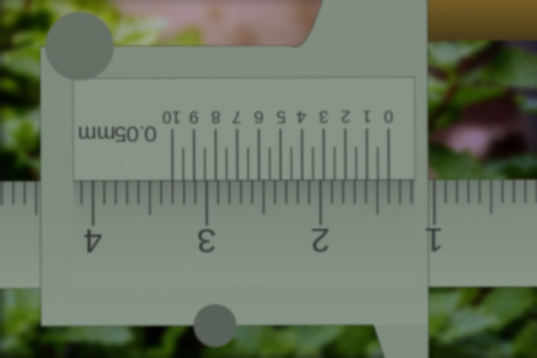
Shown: 14.0 mm
